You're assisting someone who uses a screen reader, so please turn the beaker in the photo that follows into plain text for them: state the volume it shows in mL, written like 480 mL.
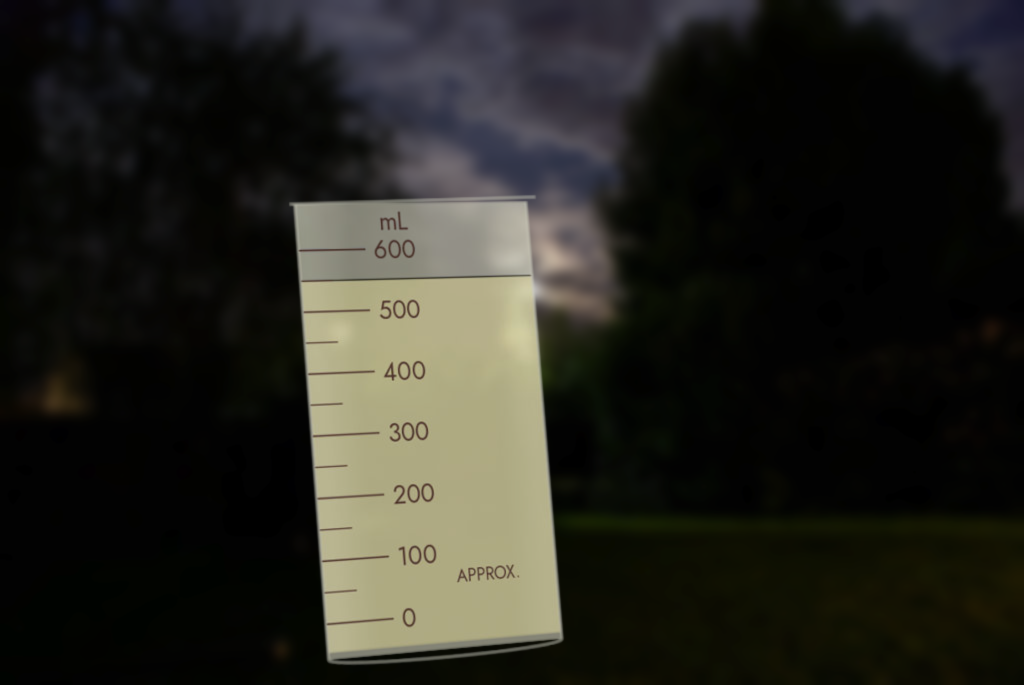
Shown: 550 mL
